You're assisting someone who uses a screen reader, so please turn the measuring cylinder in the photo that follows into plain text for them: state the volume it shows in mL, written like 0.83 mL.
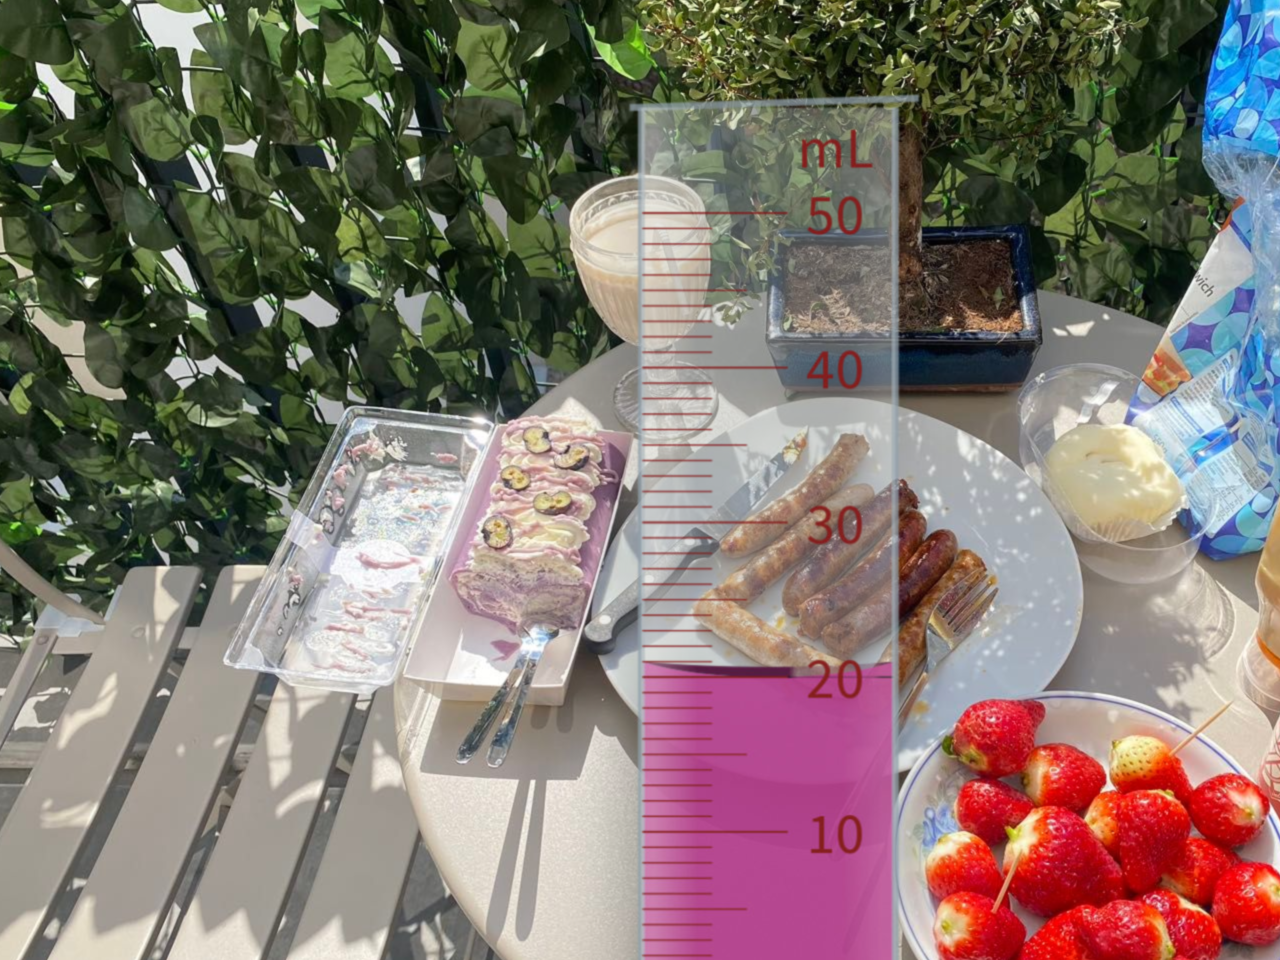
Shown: 20 mL
